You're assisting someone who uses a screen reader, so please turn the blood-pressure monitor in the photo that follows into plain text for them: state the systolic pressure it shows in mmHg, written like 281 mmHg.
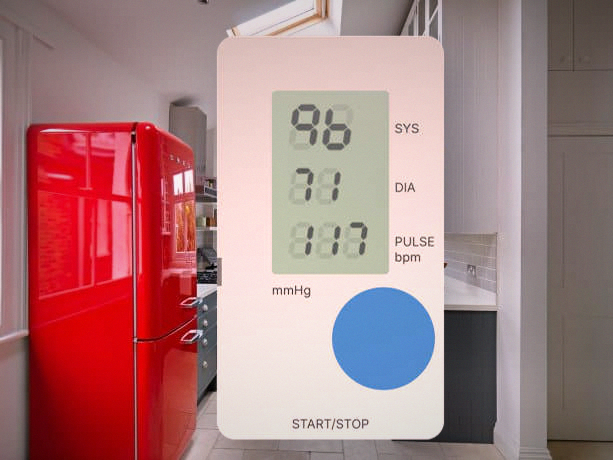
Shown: 96 mmHg
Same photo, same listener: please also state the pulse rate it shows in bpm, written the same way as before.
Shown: 117 bpm
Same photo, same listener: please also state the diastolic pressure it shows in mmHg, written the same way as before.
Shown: 71 mmHg
